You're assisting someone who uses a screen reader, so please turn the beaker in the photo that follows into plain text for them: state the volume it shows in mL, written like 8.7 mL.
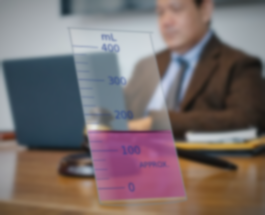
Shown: 150 mL
